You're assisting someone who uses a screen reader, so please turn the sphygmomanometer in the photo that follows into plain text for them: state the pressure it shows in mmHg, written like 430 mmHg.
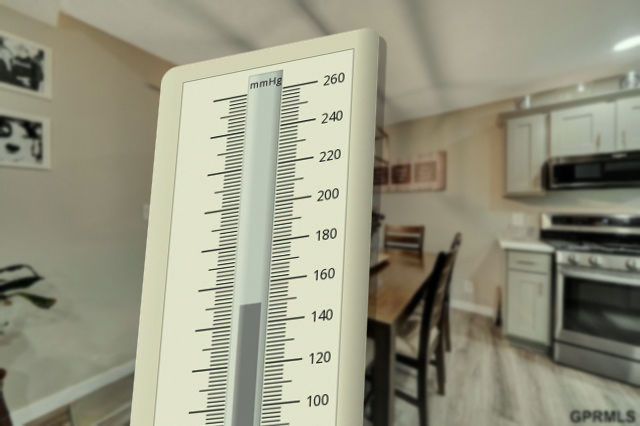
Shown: 150 mmHg
